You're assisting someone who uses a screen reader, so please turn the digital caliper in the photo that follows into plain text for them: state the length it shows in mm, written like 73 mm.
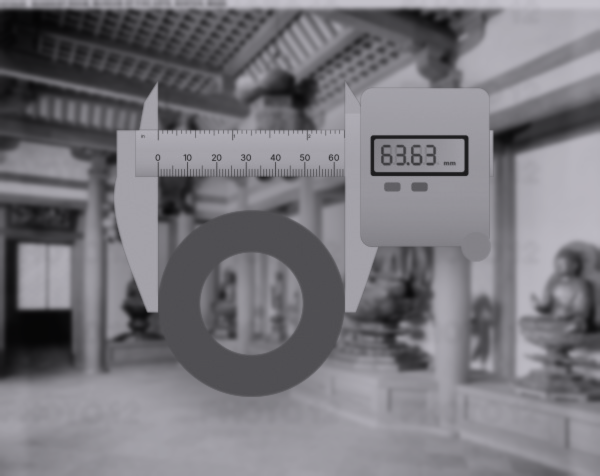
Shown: 63.63 mm
